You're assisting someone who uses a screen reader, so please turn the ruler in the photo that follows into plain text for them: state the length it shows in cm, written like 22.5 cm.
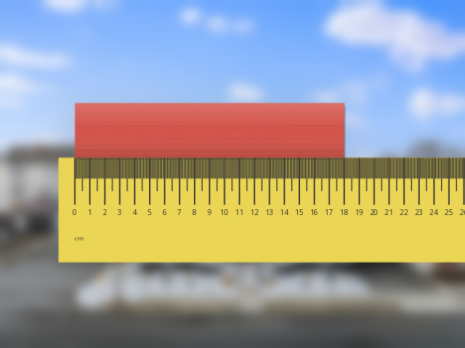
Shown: 18 cm
